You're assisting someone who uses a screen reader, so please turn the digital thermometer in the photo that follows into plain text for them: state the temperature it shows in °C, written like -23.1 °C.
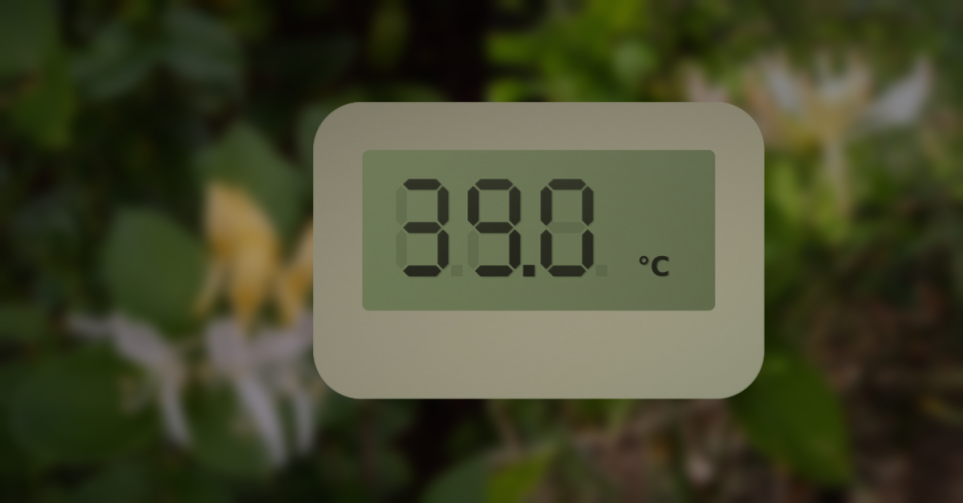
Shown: 39.0 °C
